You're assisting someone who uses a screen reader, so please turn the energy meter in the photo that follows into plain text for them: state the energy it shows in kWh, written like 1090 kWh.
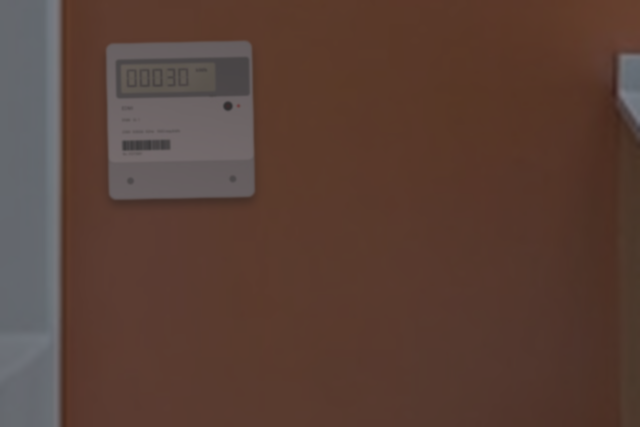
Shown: 30 kWh
